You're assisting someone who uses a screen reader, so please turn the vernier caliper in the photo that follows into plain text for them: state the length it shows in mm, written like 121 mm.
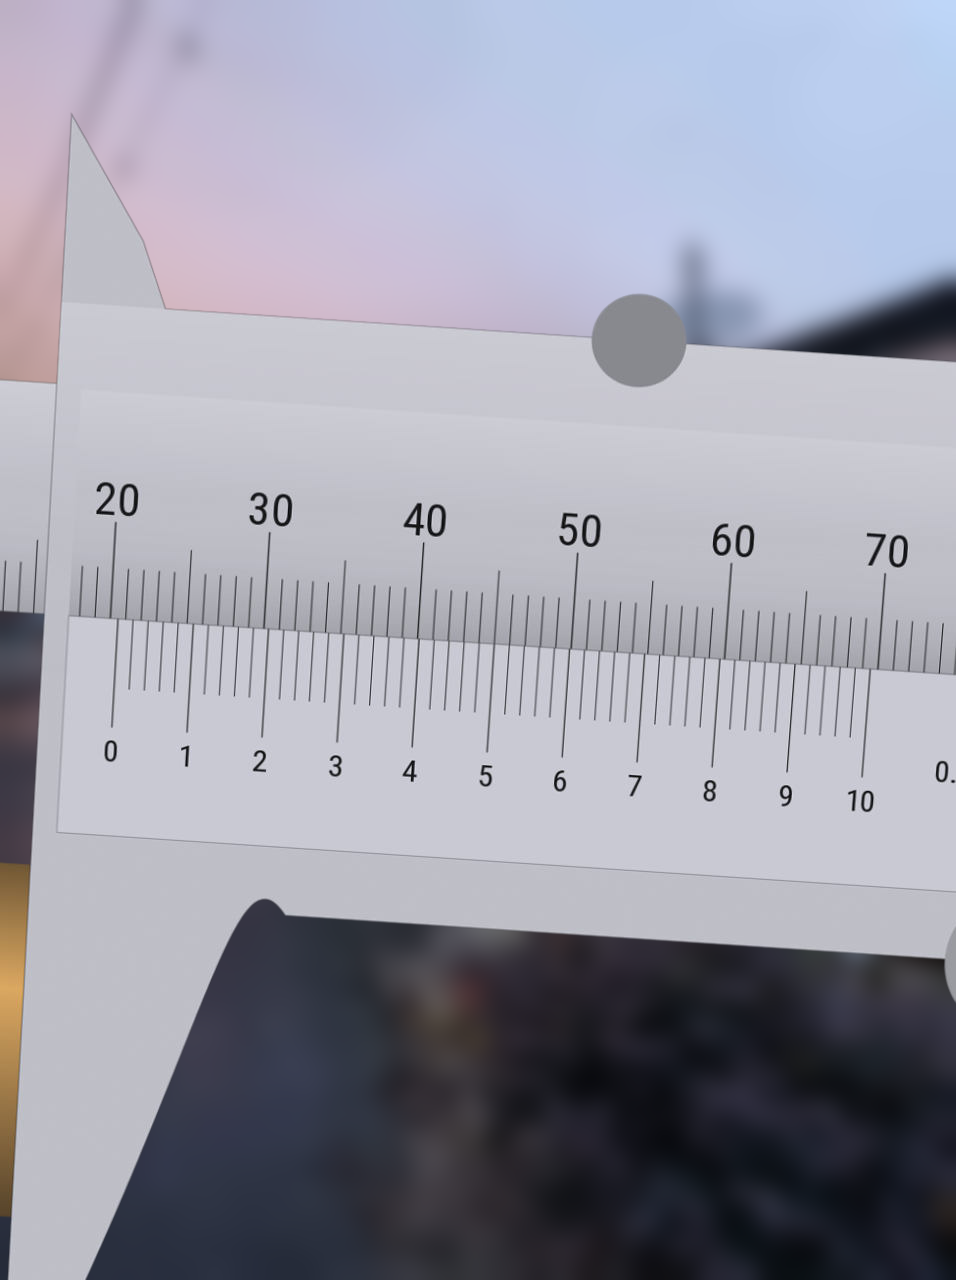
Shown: 20.5 mm
